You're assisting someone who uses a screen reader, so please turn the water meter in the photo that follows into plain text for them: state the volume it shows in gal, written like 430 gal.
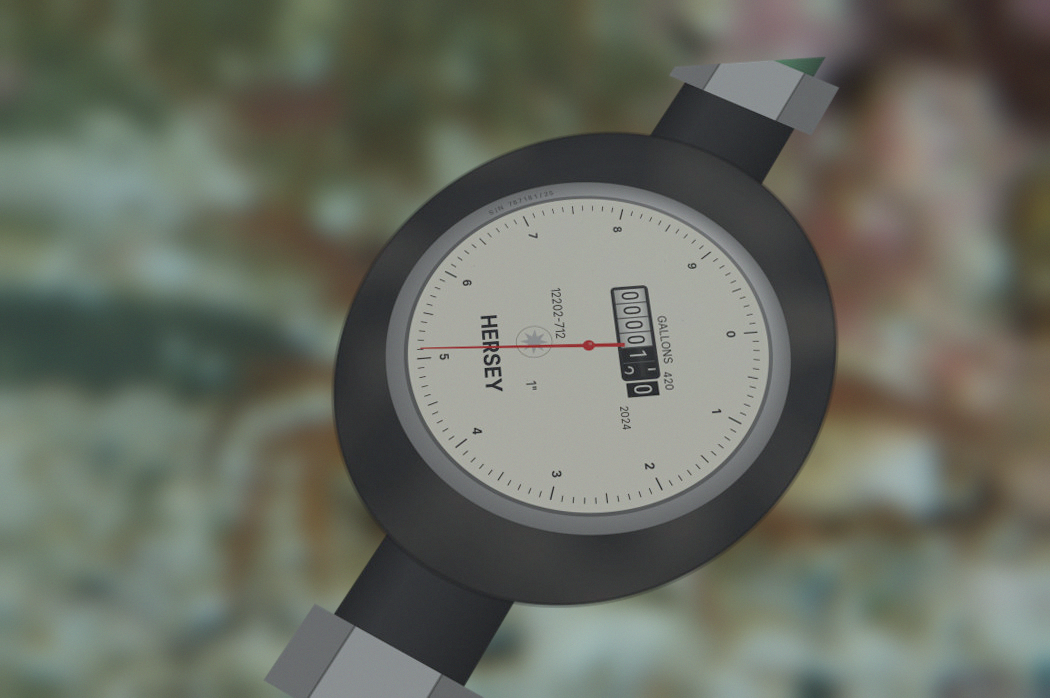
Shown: 115.1 gal
